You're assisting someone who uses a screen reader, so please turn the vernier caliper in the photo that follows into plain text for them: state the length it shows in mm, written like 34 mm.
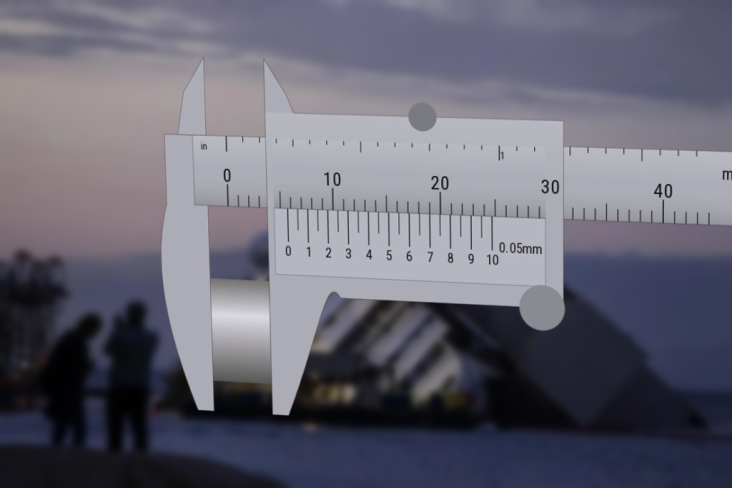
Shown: 5.7 mm
